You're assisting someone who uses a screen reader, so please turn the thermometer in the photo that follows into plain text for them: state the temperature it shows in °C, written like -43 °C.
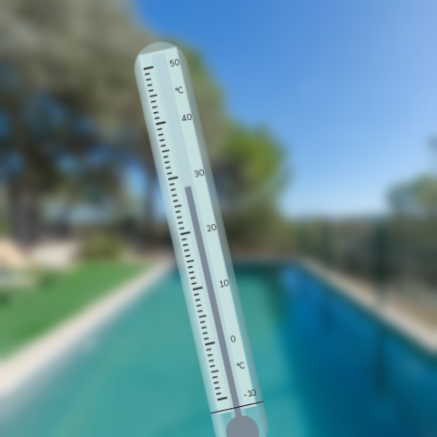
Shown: 28 °C
